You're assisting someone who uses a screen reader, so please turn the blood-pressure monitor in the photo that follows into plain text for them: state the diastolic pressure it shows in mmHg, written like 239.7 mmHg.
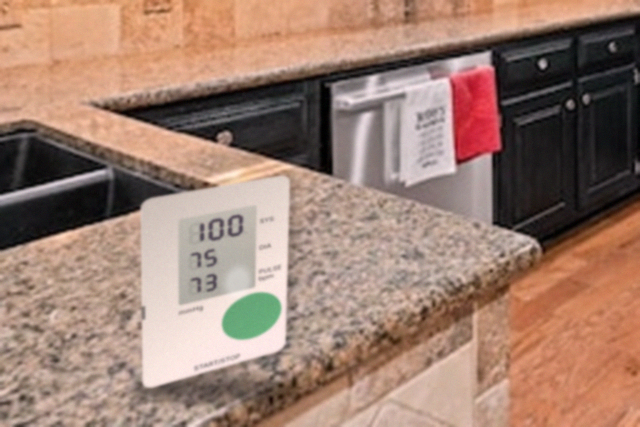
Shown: 75 mmHg
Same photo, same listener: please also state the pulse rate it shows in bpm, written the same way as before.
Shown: 73 bpm
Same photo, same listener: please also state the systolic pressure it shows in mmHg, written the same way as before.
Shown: 100 mmHg
